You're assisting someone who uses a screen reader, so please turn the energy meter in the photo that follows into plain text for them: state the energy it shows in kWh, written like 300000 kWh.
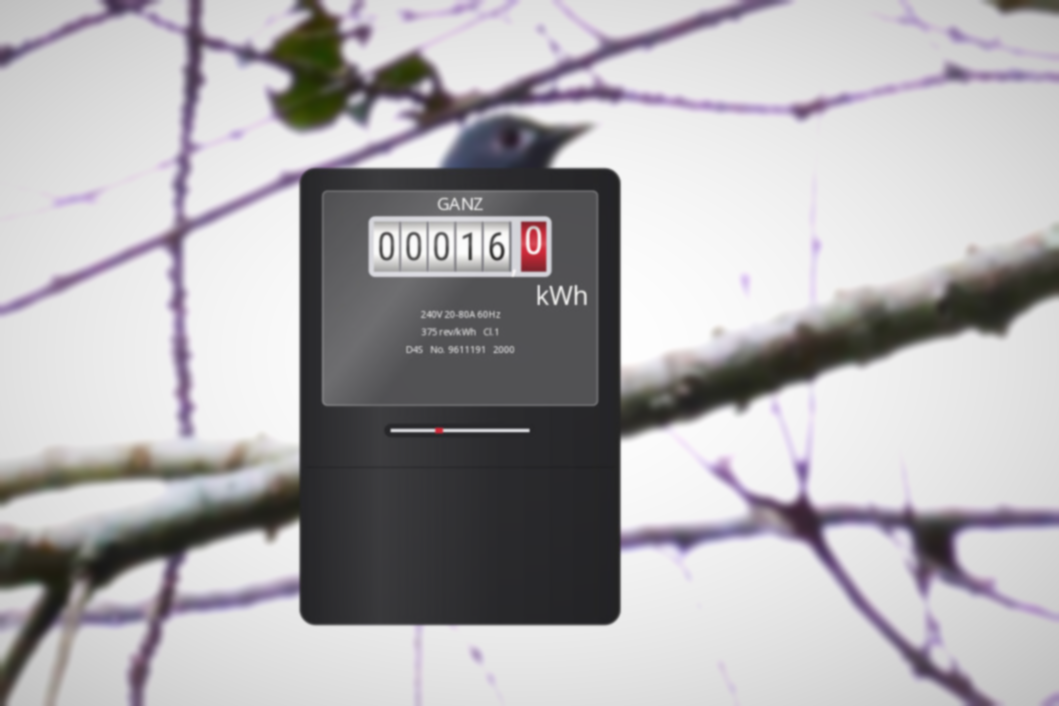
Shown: 16.0 kWh
